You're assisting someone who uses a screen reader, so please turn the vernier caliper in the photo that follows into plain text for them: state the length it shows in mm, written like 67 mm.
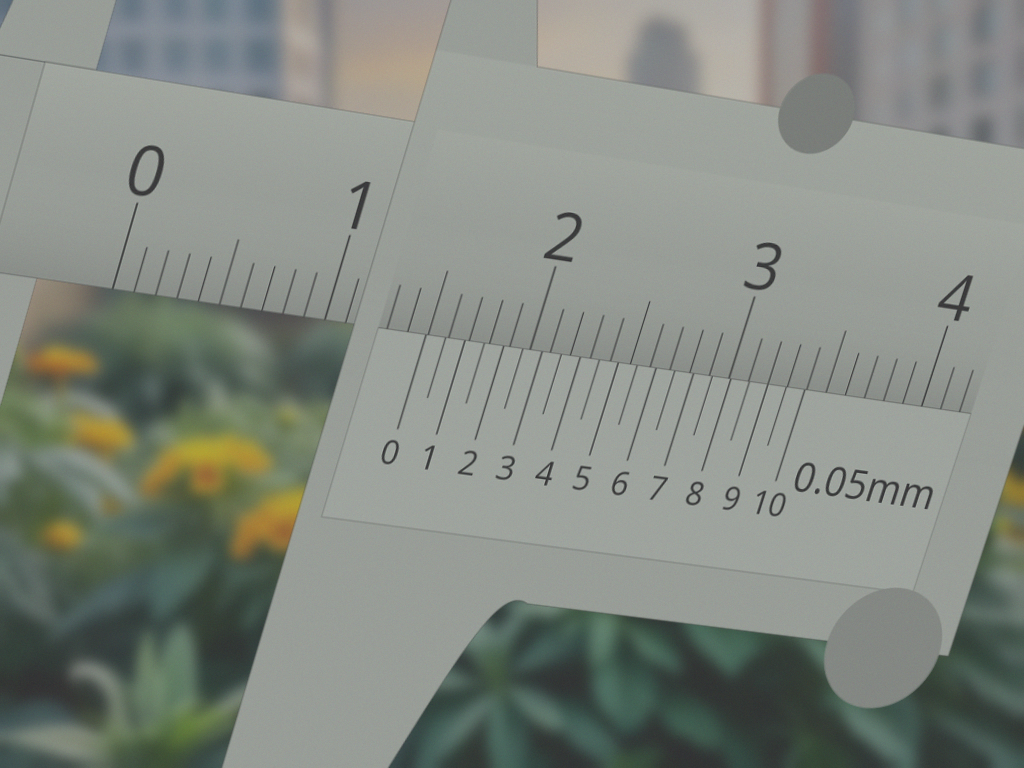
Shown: 14.9 mm
